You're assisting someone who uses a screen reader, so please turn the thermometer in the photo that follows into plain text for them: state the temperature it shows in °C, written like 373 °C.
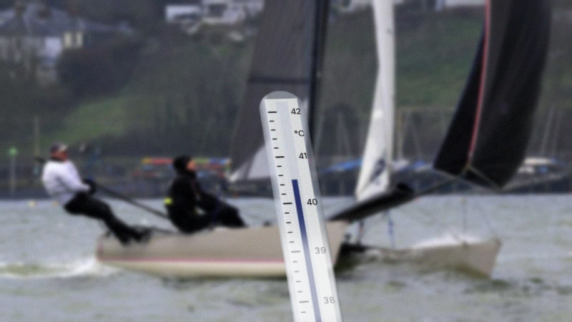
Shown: 40.5 °C
